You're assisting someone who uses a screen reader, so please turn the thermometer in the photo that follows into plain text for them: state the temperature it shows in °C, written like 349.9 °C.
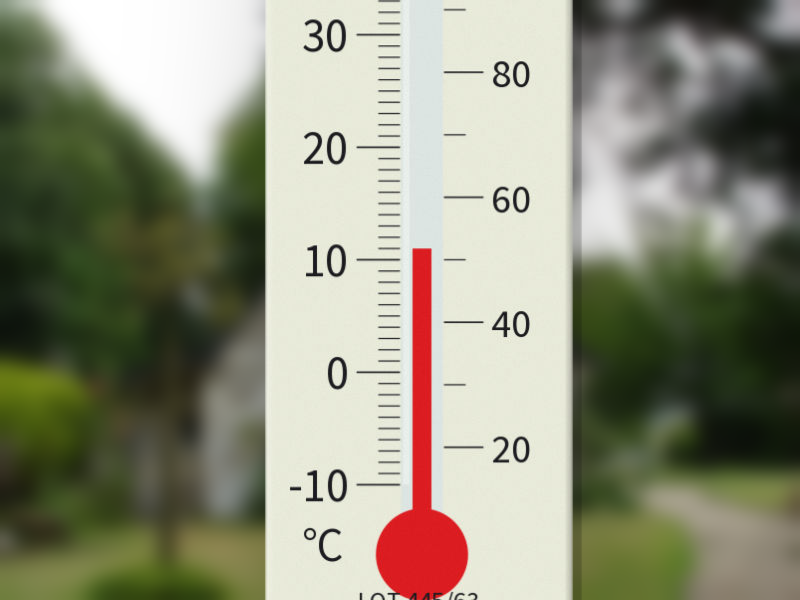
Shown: 11 °C
